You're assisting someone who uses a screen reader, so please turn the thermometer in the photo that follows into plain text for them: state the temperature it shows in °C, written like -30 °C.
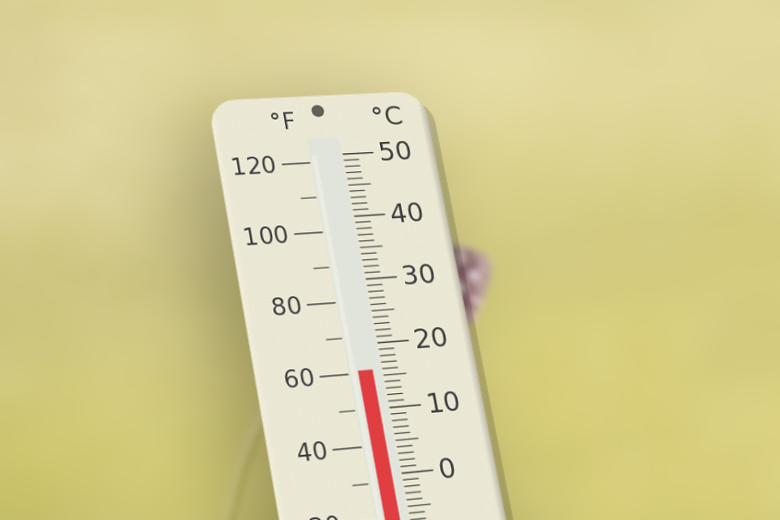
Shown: 16 °C
